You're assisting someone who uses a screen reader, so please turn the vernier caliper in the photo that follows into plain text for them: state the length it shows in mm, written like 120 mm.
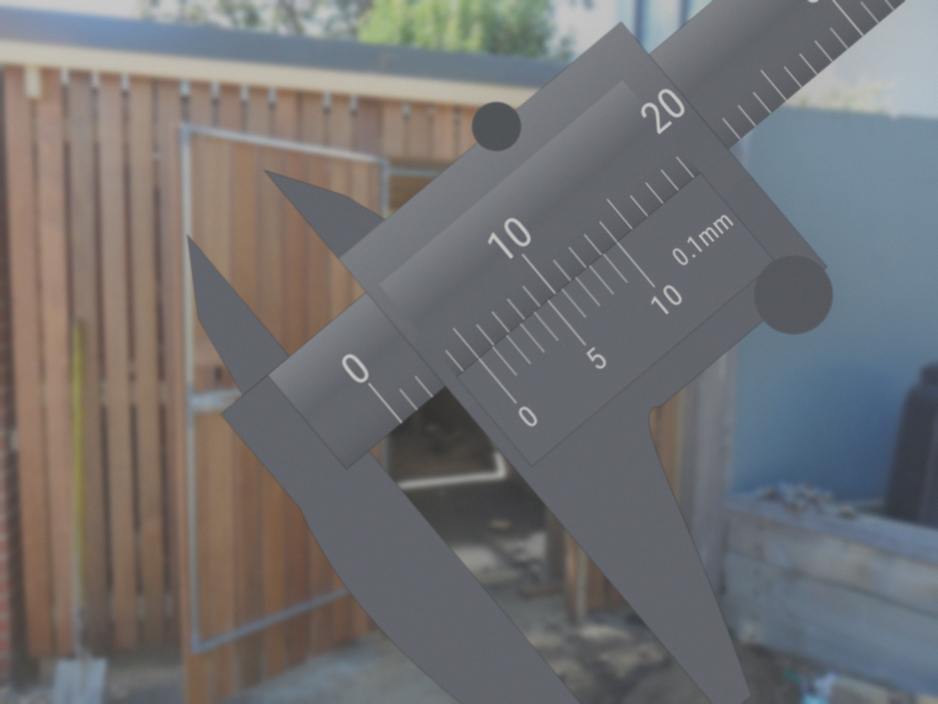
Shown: 5.0 mm
